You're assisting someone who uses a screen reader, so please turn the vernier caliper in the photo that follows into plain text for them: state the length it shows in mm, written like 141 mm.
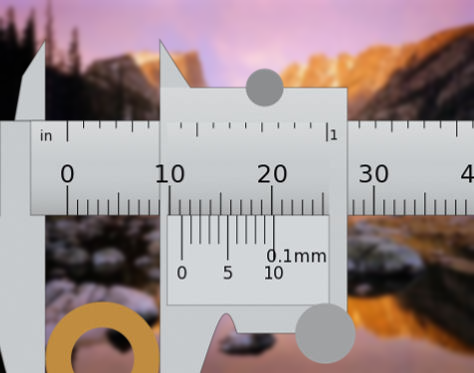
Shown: 11.2 mm
